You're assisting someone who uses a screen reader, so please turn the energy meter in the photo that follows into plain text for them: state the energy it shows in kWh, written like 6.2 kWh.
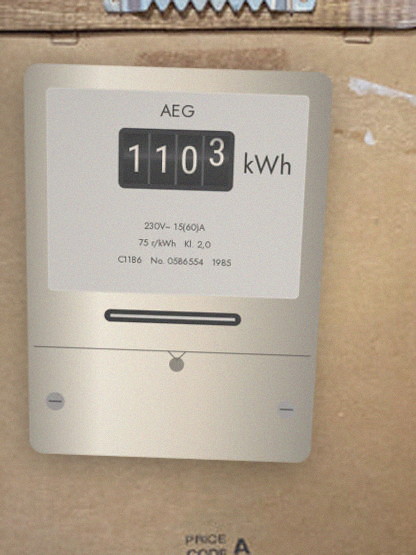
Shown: 1103 kWh
